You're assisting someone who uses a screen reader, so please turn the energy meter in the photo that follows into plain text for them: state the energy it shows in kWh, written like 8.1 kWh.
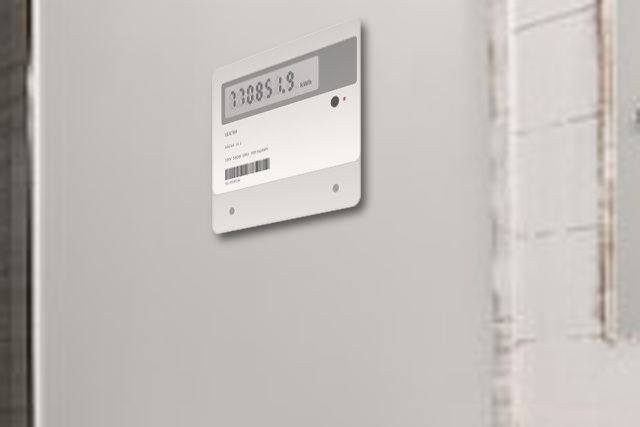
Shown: 770851.9 kWh
